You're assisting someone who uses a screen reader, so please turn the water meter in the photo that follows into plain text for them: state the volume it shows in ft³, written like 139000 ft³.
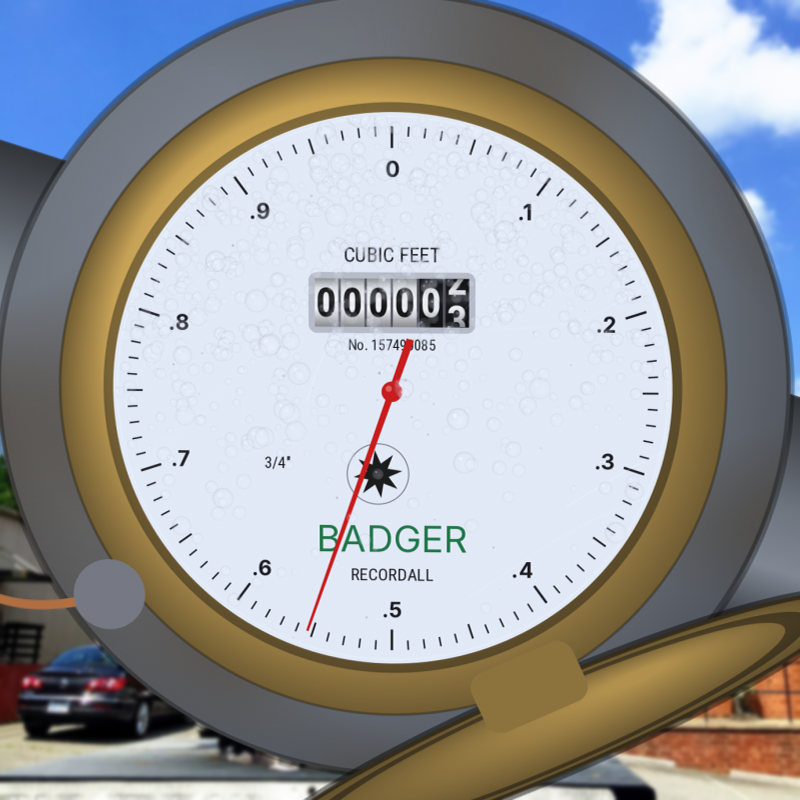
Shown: 2.55 ft³
